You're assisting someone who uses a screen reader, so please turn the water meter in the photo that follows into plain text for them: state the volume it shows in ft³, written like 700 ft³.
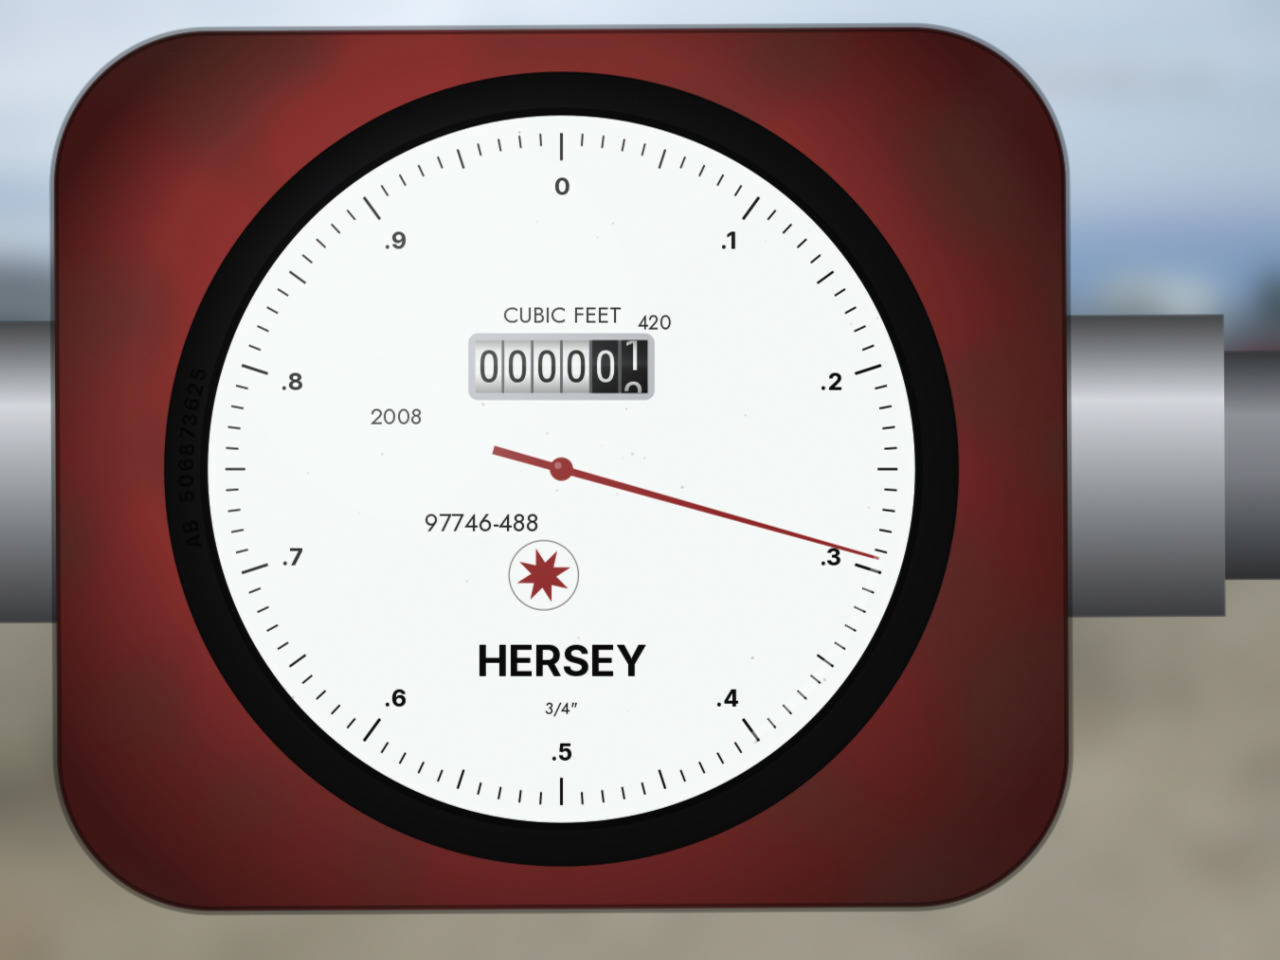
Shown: 1.29 ft³
